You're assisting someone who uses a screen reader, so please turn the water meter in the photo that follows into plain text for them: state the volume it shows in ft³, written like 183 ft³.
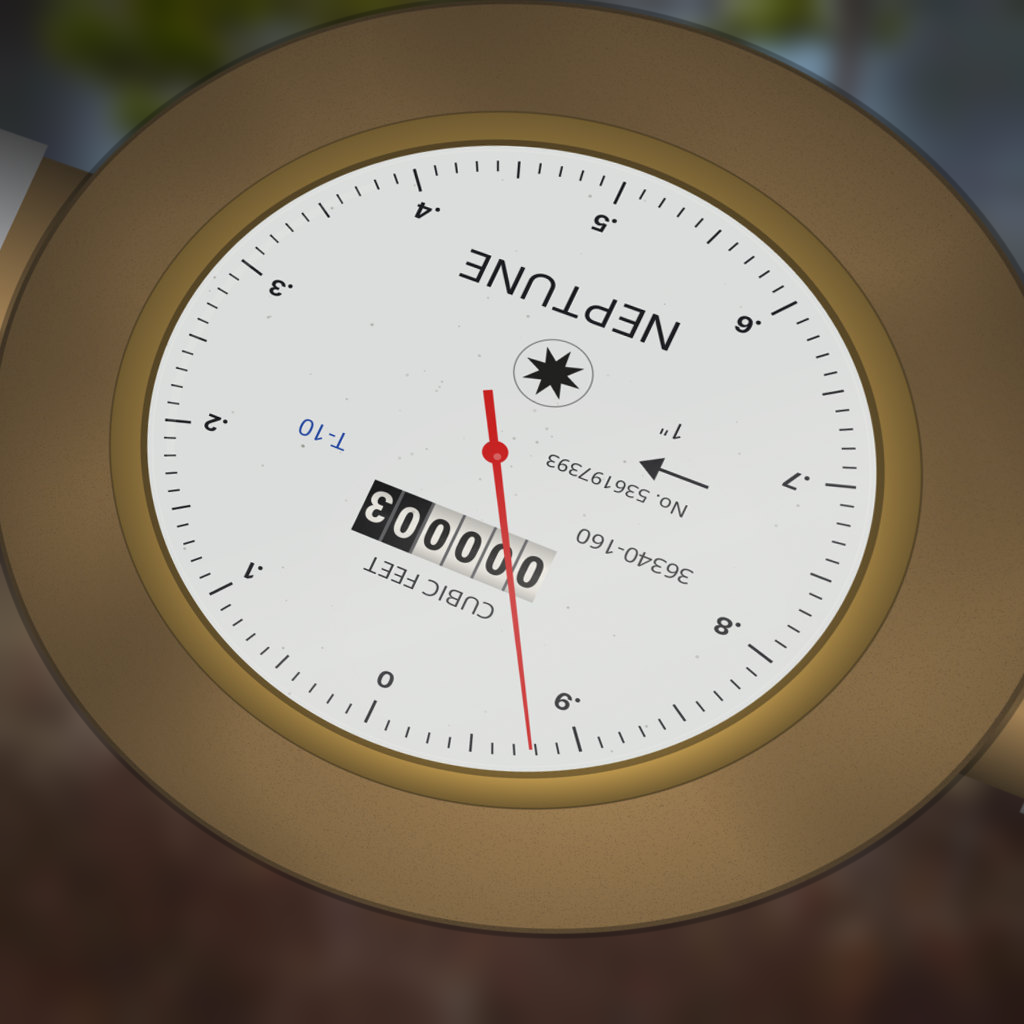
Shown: 2.92 ft³
